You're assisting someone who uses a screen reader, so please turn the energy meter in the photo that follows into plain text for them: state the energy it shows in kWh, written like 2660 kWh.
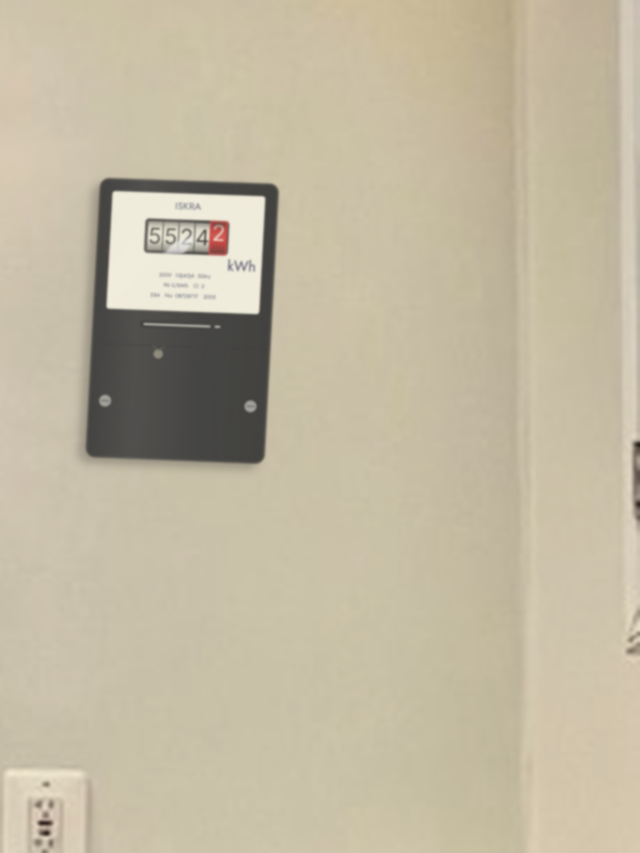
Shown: 5524.2 kWh
